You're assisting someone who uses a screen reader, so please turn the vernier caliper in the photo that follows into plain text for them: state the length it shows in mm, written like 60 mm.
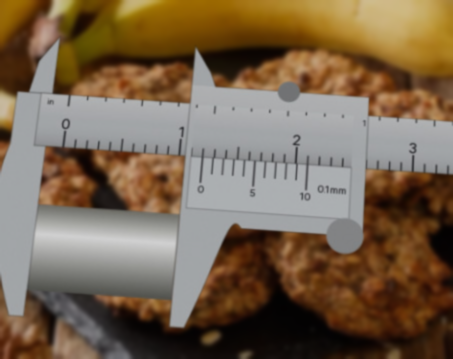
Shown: 12.0 mm
